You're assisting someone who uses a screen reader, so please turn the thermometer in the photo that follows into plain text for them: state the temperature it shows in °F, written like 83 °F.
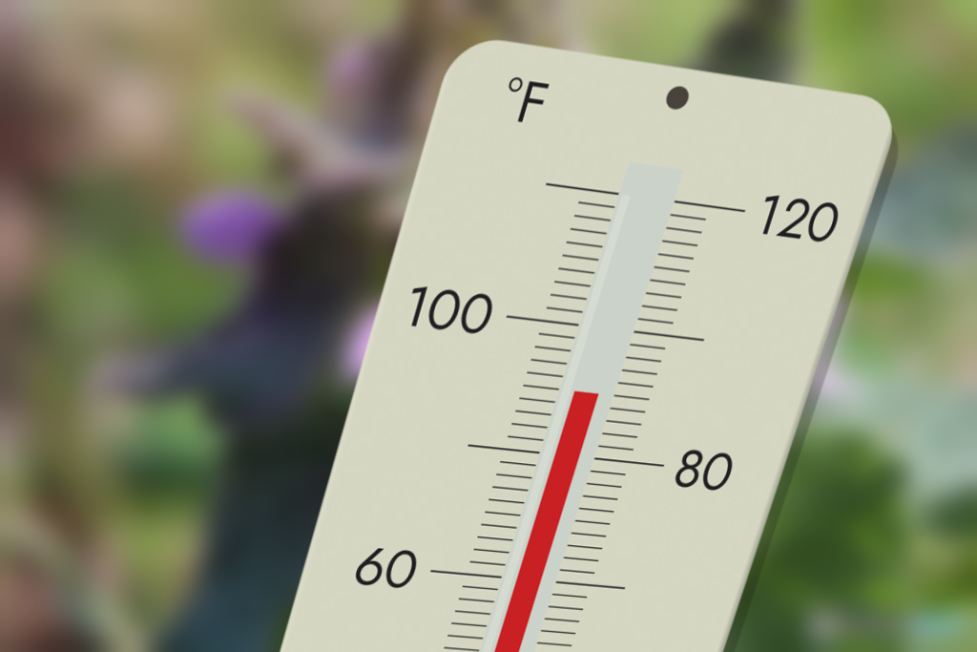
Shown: 90 °F
